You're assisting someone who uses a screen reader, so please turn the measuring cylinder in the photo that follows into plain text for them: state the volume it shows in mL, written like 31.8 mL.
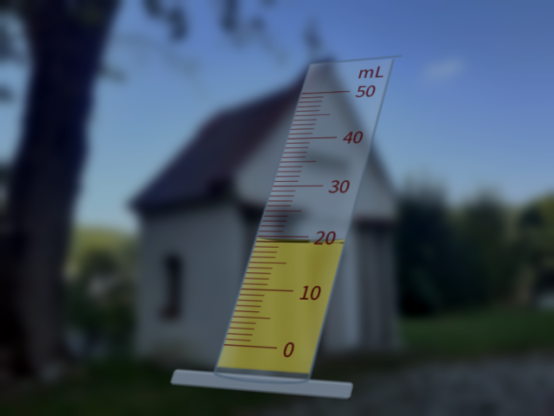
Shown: 19 mL
